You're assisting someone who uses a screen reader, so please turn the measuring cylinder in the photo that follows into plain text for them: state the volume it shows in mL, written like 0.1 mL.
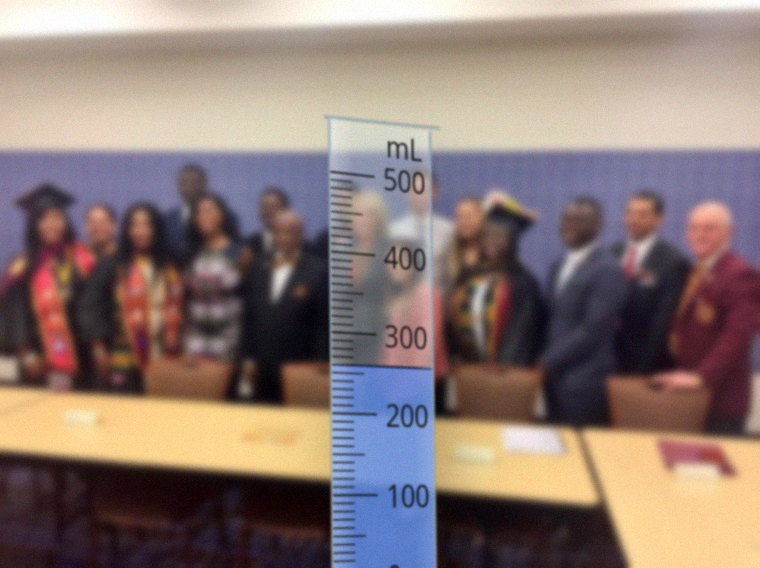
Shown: 260 mL
